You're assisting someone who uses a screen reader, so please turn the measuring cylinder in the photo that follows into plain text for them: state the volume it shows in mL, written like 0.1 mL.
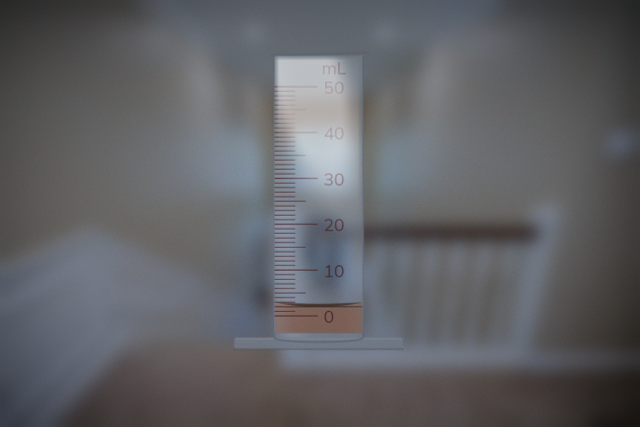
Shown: 2 mL
